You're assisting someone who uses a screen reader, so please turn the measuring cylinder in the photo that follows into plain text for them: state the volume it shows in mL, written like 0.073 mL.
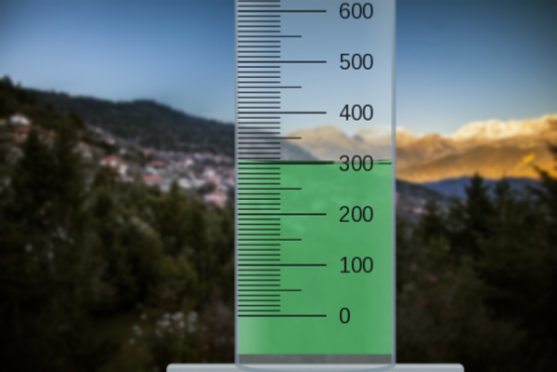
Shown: 300 mL
